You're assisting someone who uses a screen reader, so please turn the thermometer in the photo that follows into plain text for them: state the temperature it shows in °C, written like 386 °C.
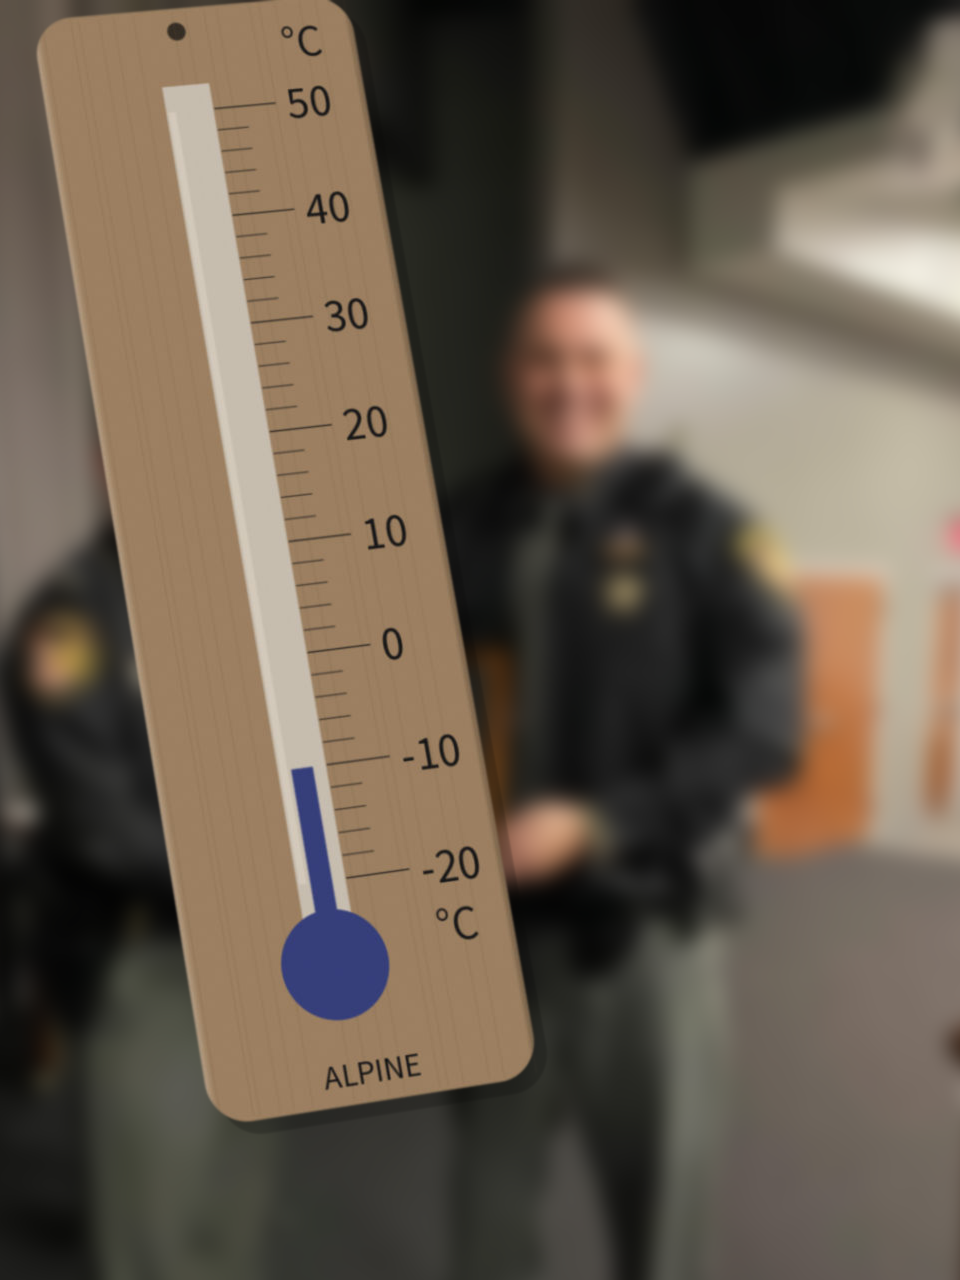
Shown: -10 °C
